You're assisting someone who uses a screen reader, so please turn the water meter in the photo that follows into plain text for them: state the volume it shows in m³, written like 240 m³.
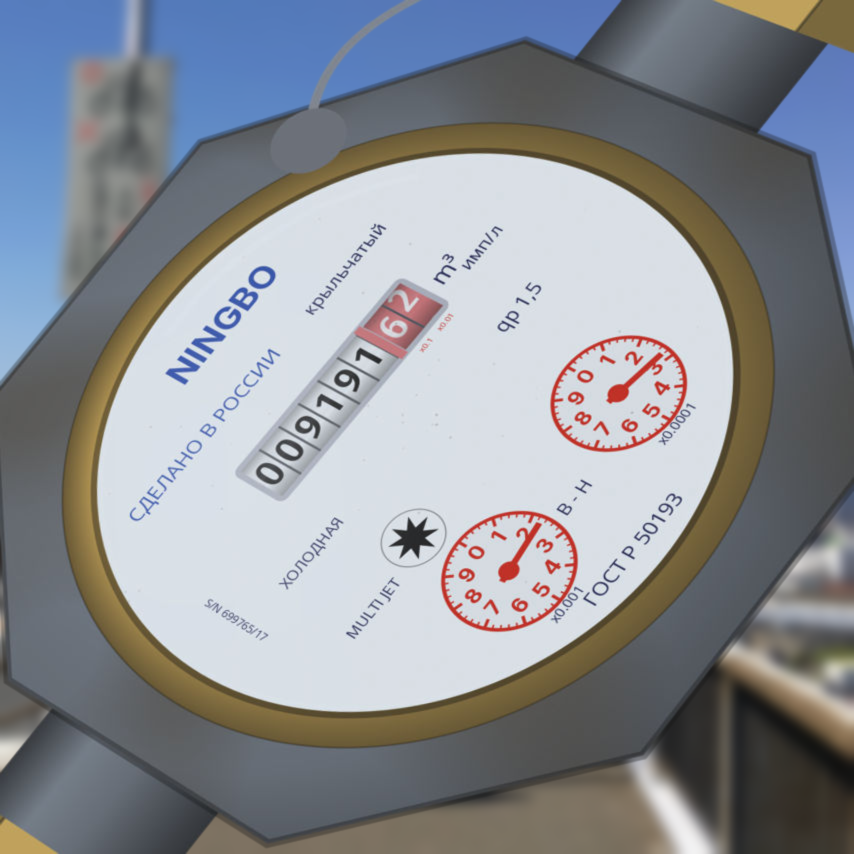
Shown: 9191.6222 m³
